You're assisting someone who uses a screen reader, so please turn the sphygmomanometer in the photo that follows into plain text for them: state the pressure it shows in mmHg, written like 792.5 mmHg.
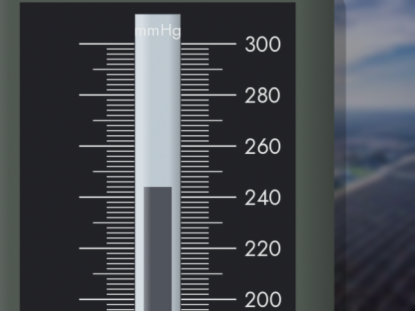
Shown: 244 mmHg
